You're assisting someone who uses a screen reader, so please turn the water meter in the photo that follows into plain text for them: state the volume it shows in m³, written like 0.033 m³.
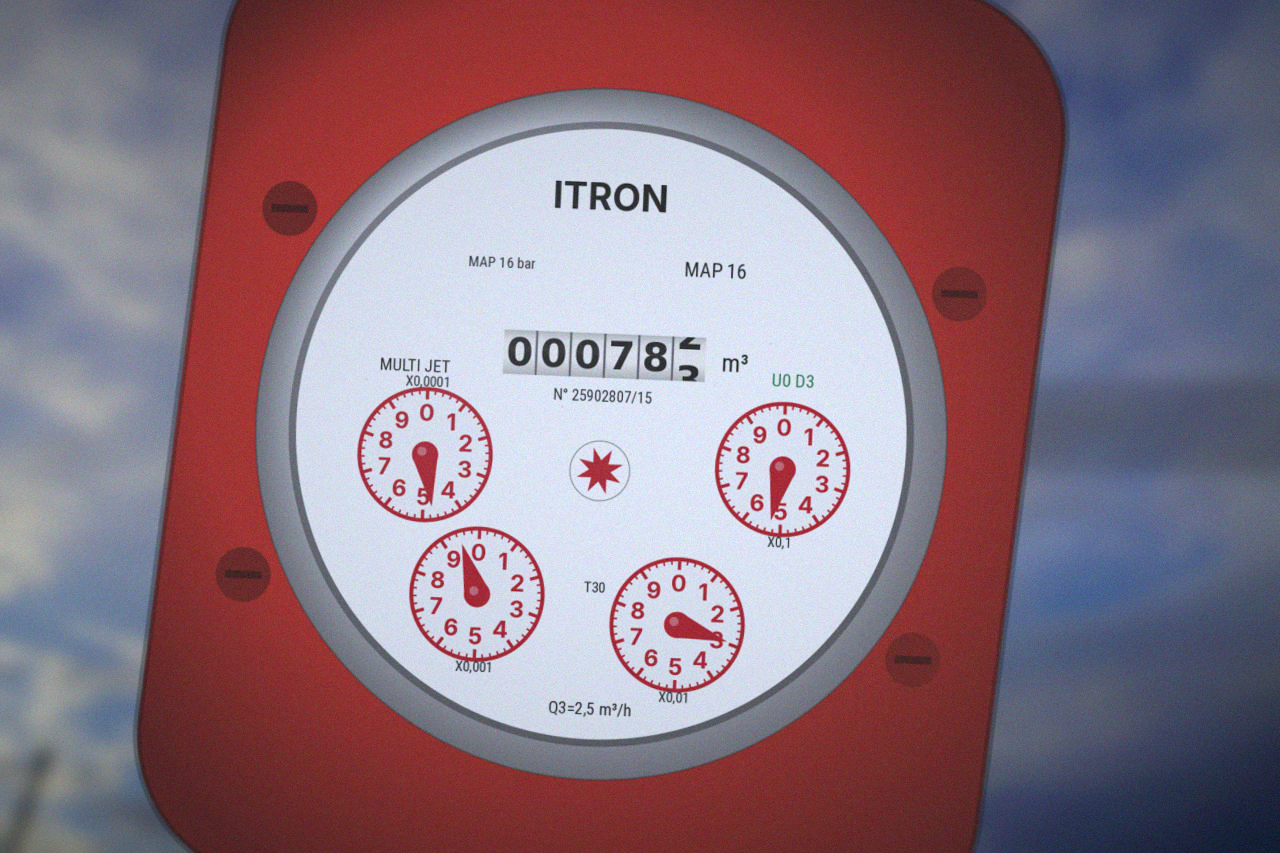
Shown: 782.5294 m³
